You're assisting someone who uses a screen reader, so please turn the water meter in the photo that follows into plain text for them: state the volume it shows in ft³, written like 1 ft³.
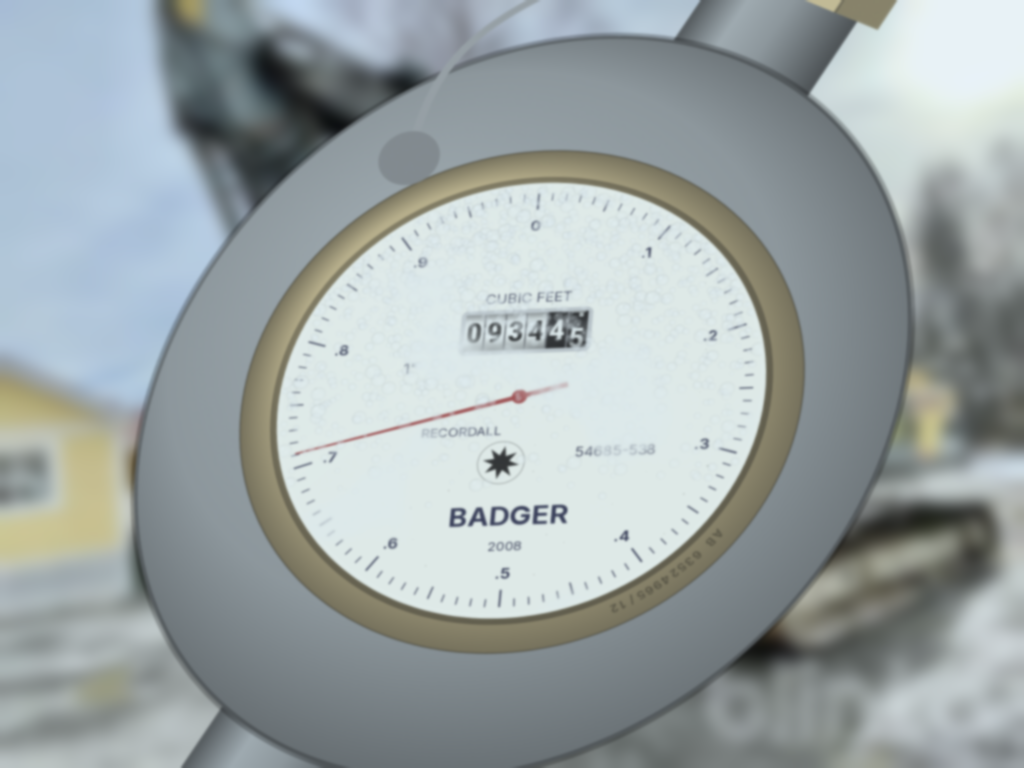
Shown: 93444.71 ft³
